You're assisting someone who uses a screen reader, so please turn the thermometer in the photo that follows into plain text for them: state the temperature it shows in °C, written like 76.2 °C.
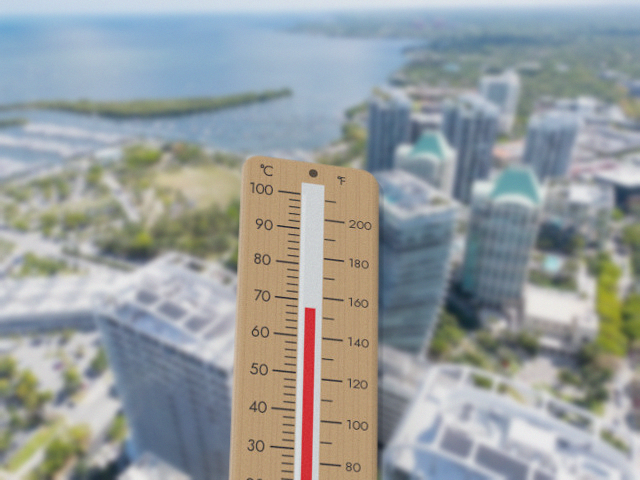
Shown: 68 °C
